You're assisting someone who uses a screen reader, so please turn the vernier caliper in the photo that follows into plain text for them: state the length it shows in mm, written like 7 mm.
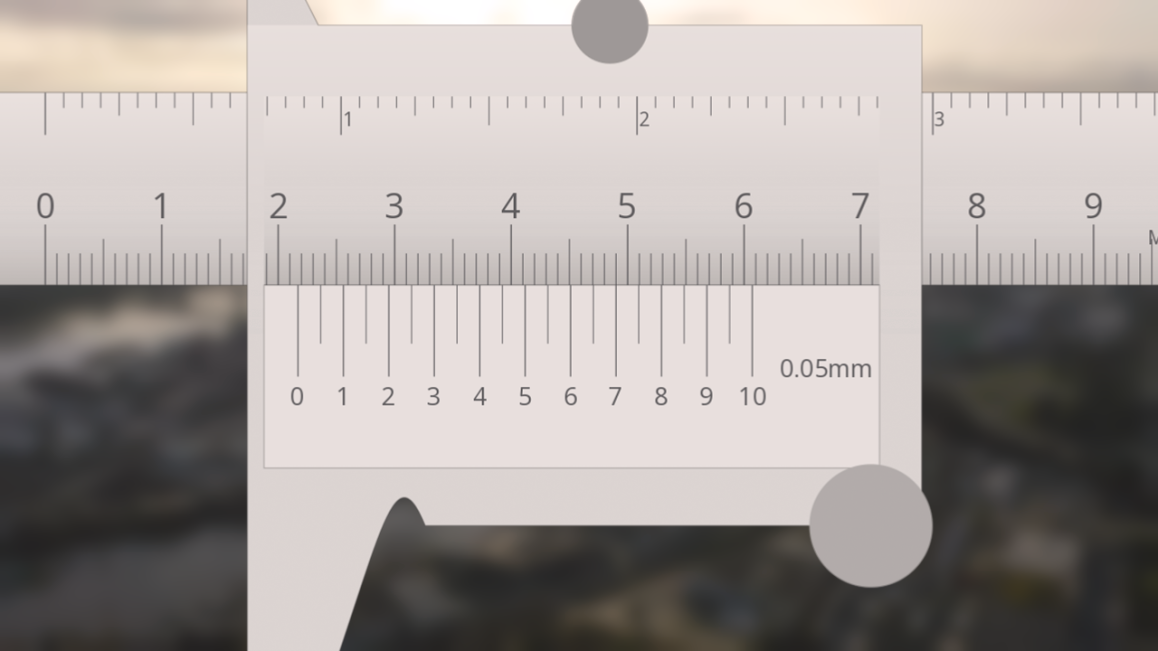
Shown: 21.7 mm
